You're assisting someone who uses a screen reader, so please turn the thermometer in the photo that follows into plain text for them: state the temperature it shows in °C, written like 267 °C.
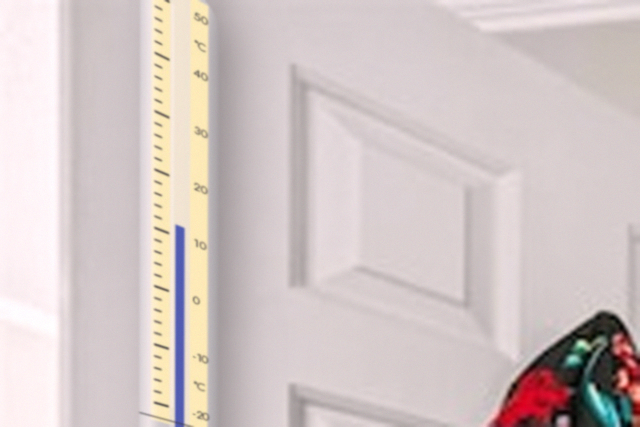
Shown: 12 °C
